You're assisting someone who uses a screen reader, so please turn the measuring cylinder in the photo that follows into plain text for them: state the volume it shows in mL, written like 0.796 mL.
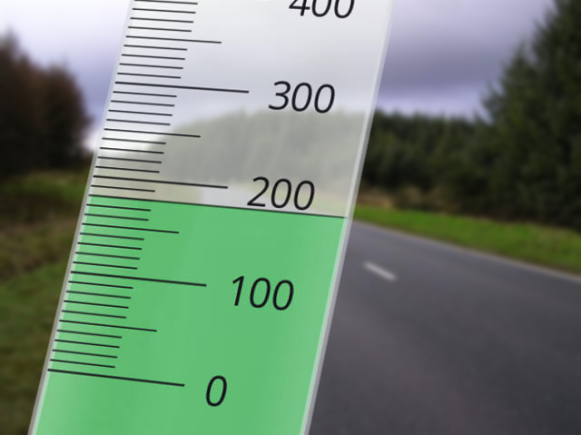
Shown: 180 mL
